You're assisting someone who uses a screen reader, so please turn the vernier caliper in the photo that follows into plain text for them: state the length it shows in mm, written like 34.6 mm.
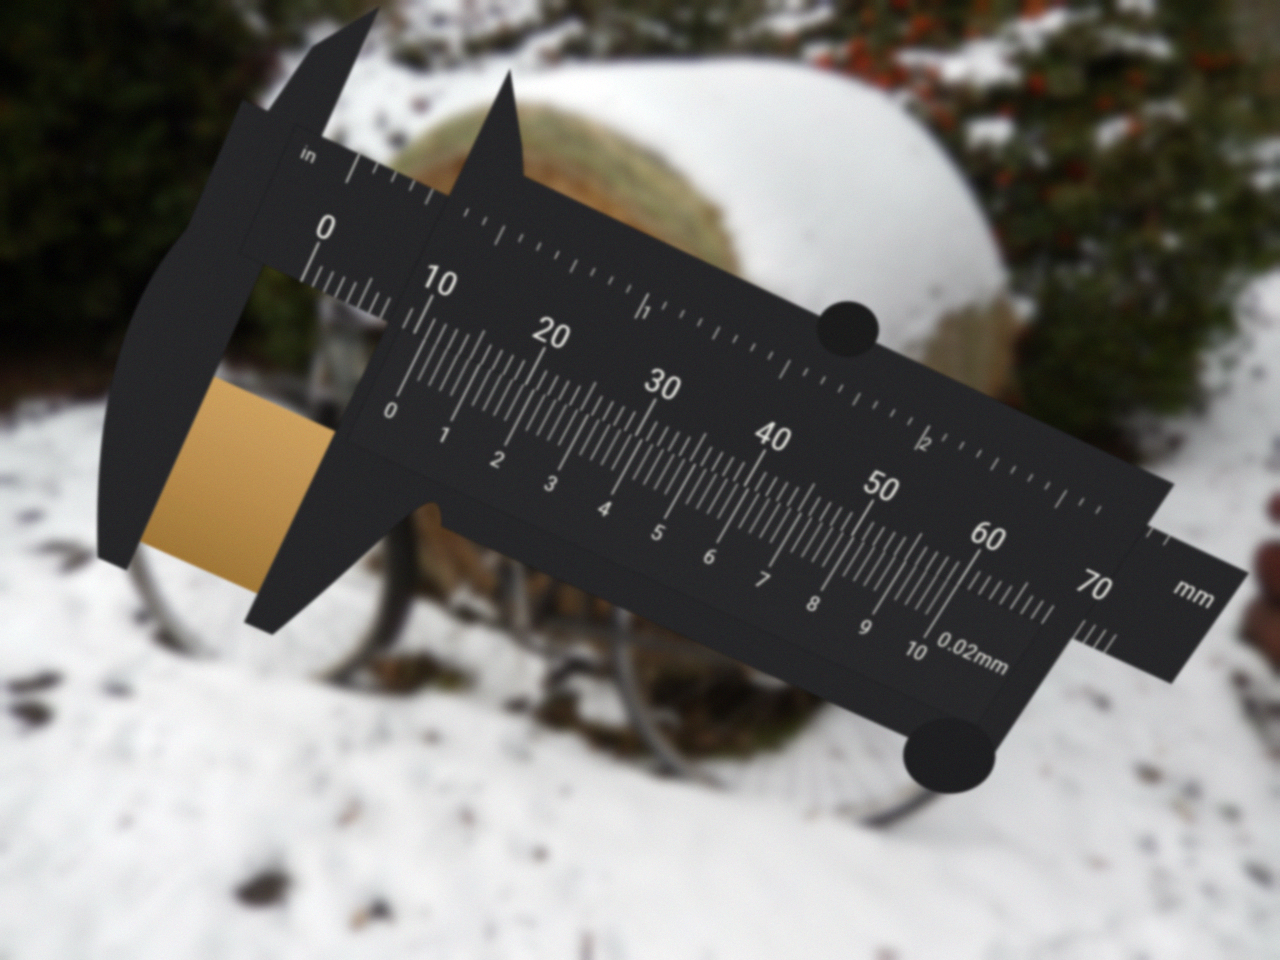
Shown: 11.0 mm
